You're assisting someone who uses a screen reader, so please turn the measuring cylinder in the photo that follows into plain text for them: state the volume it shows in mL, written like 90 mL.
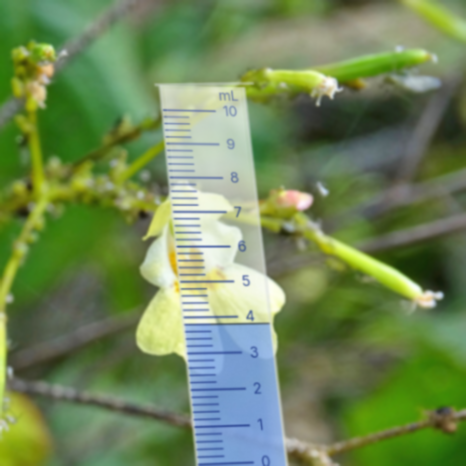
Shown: 3.8 mL
